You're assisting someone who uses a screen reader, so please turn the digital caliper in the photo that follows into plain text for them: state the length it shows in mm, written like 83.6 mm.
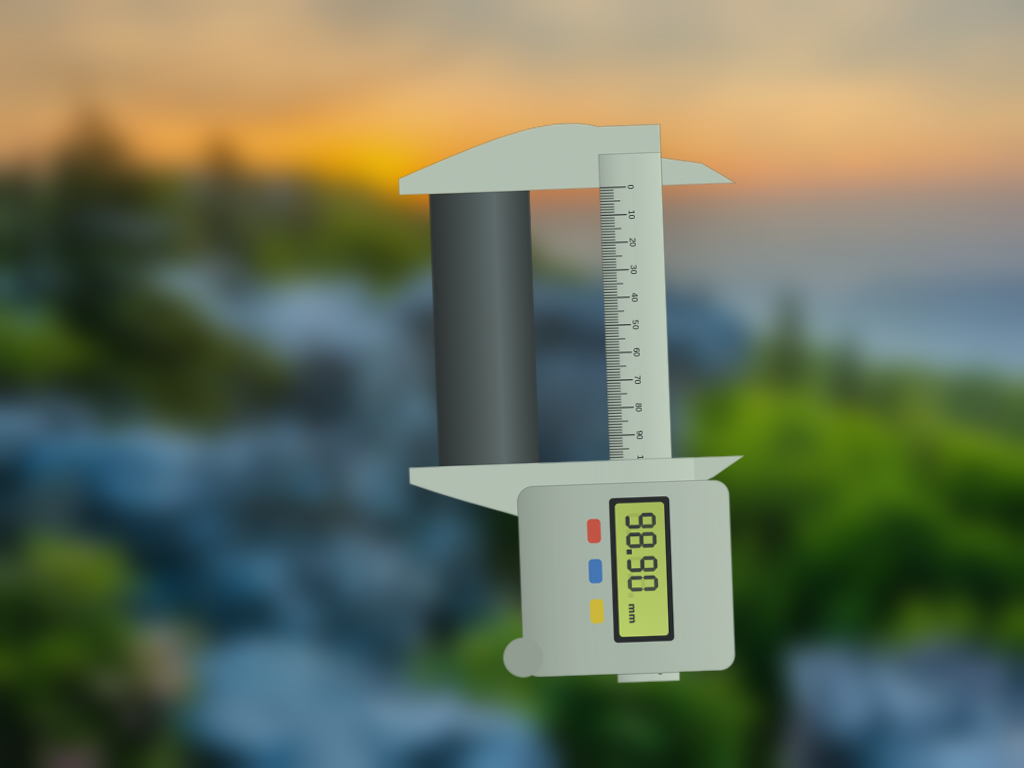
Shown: 98.90 mm
